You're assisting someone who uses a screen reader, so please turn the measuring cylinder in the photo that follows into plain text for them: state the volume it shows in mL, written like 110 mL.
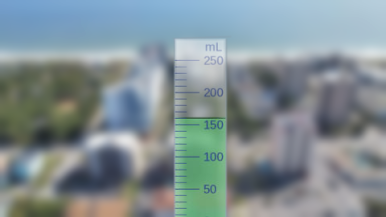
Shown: 160 mL
